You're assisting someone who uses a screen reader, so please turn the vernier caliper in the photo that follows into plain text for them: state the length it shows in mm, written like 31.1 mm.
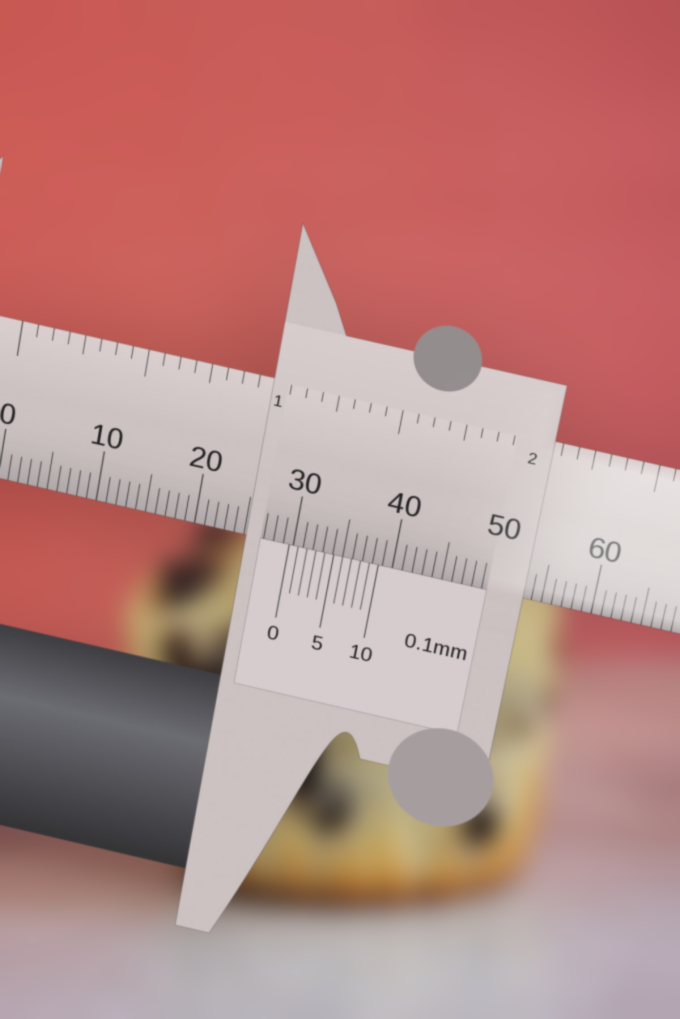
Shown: 29.6 mm
